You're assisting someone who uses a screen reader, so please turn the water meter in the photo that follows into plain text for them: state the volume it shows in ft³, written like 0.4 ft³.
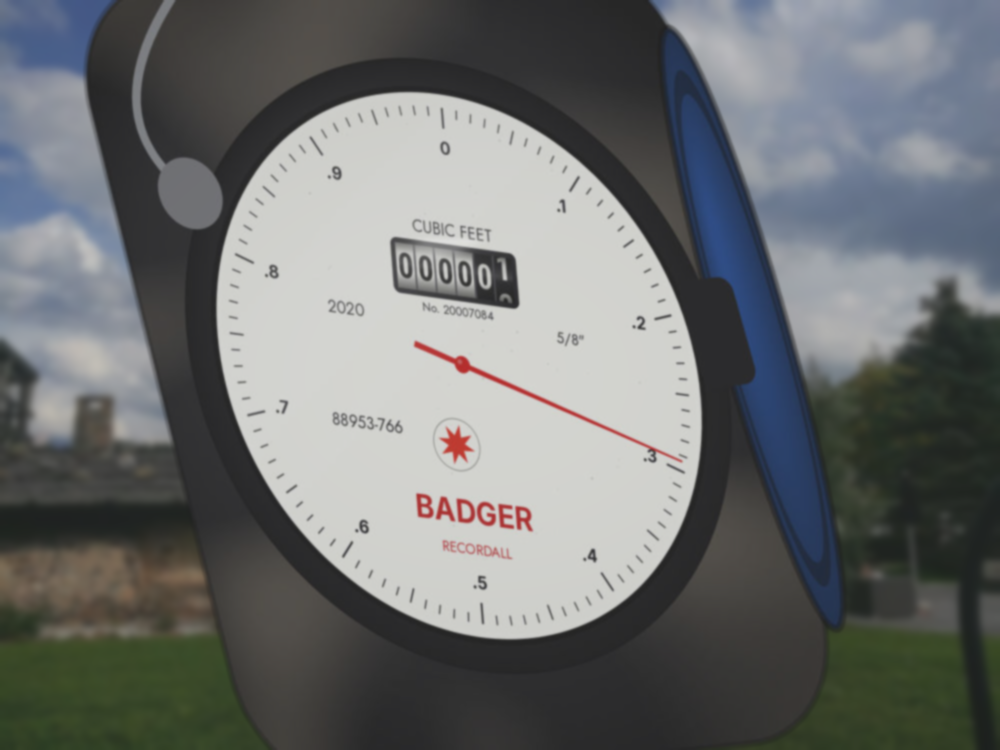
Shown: 1.29 ft³
